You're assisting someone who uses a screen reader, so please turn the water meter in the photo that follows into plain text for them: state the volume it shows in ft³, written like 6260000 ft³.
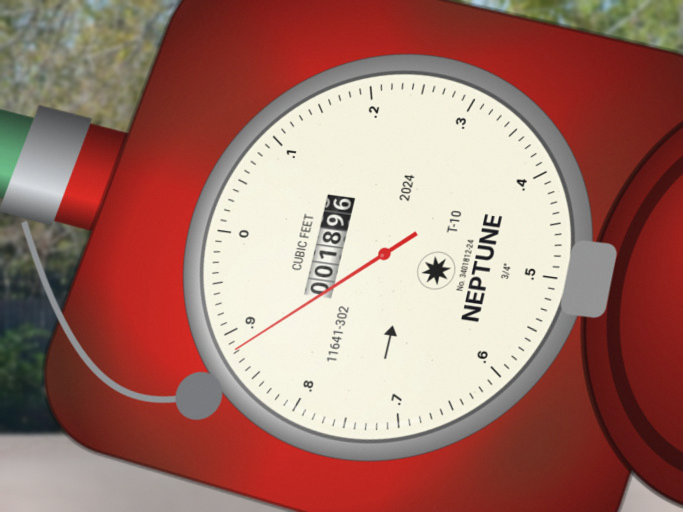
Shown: 1895.88 ft³
